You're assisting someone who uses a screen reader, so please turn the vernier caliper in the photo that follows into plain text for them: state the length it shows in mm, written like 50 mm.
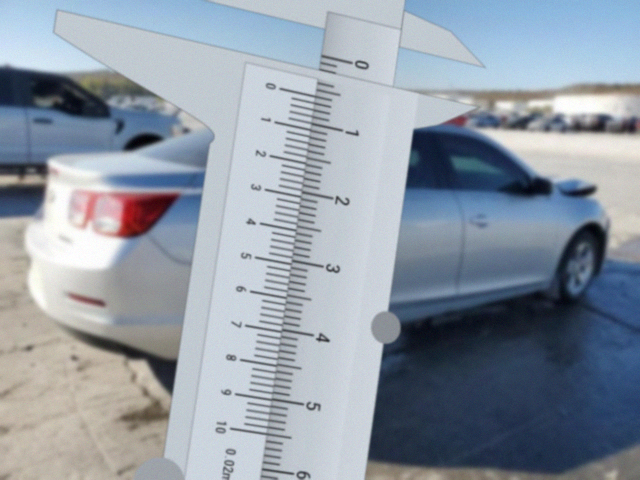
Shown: 6.0 mm
